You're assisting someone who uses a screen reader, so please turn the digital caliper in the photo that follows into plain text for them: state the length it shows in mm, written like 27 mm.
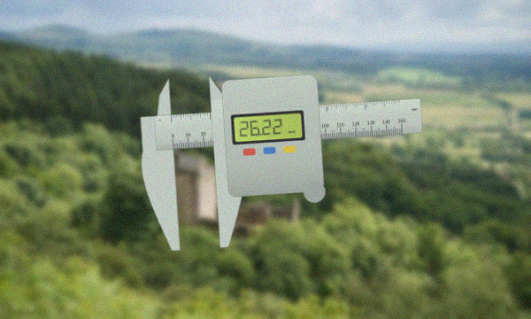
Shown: 26.22 mm
